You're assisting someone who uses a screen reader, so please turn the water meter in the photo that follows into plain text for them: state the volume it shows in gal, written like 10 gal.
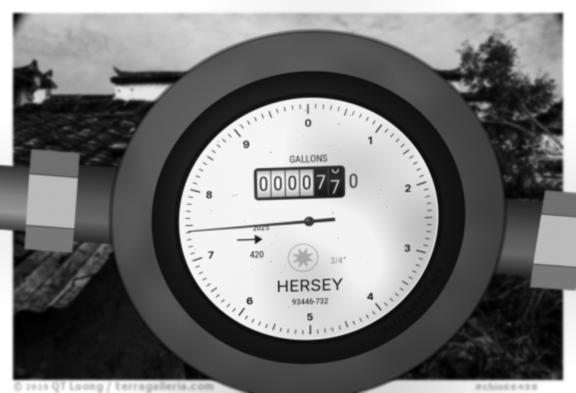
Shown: 767.4 gal
